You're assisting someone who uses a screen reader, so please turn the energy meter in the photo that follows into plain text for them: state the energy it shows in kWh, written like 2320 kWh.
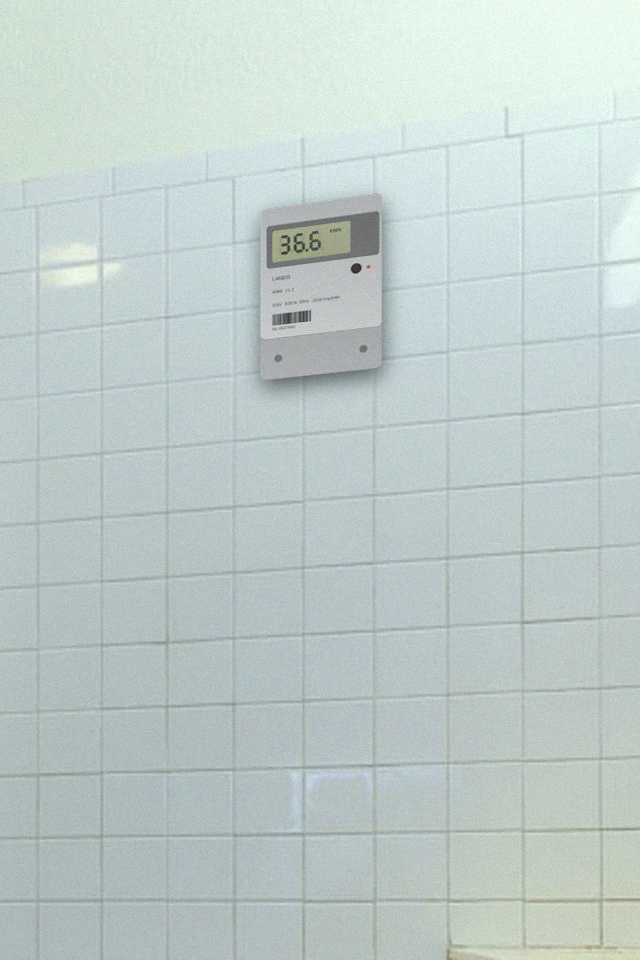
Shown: 36.6 kWh
